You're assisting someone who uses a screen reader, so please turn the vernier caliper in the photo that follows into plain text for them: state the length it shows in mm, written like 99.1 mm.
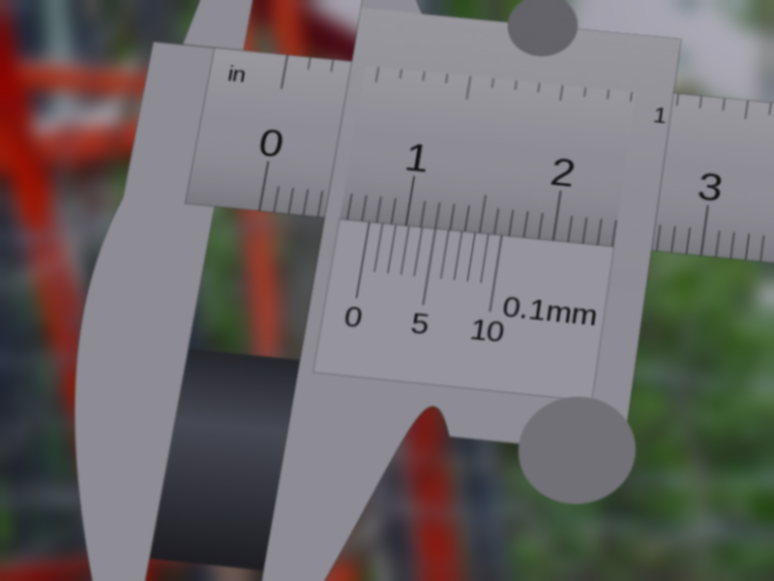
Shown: 7.5 mm
